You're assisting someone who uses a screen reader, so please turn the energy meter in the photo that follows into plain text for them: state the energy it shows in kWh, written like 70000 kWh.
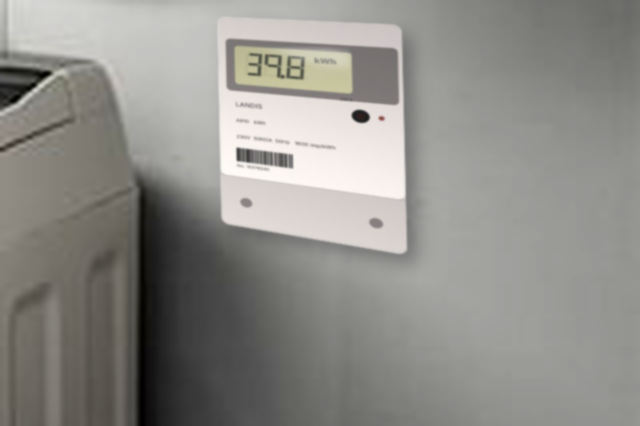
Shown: 39.8 kWh
